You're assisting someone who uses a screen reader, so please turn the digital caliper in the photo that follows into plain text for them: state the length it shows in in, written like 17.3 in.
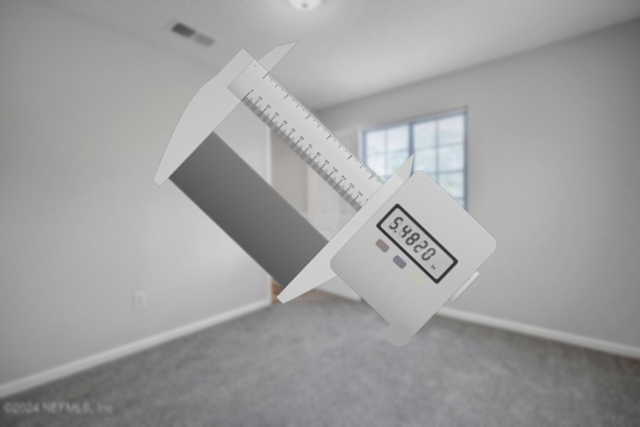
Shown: 5.4820 in
